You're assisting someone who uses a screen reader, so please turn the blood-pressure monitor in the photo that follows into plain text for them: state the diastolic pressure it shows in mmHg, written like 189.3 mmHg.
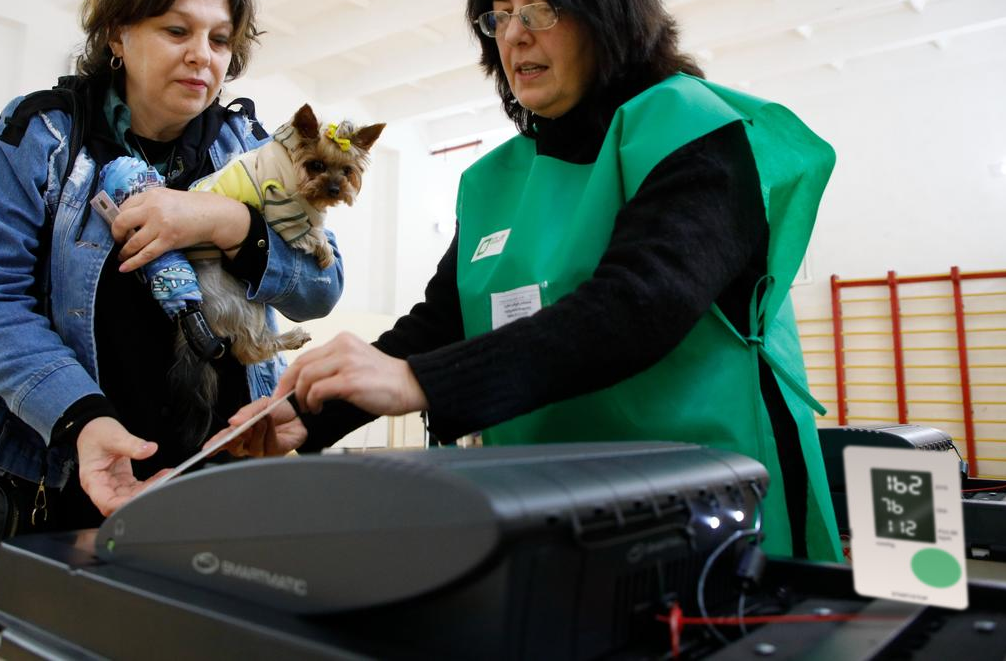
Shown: 76 mmHg
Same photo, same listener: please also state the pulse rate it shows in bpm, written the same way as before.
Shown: 112 bpm
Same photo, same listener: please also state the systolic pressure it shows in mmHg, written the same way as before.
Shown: 162 mmHg
